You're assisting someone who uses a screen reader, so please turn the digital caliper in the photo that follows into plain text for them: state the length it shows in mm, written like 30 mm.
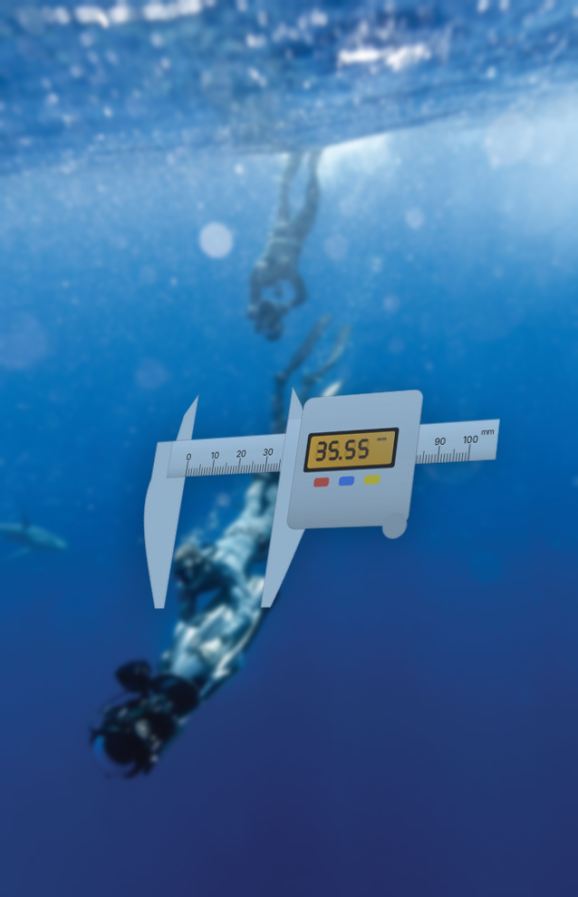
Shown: 35.55 mm
